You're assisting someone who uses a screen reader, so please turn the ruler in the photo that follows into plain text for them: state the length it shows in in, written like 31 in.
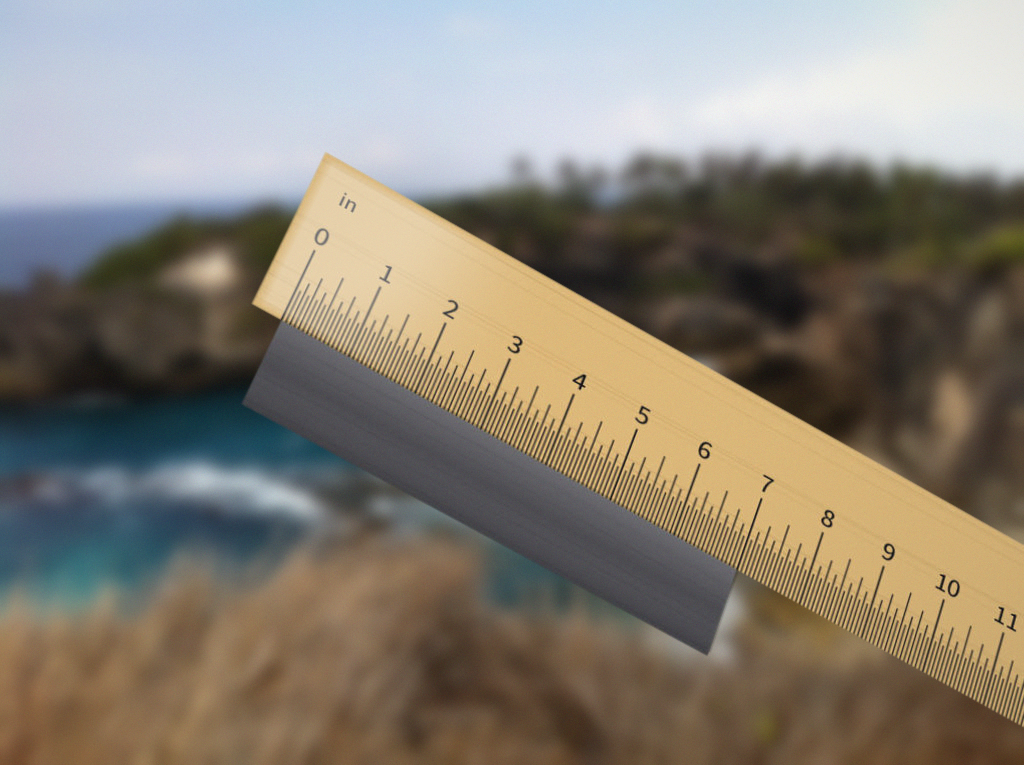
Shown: 7 in
